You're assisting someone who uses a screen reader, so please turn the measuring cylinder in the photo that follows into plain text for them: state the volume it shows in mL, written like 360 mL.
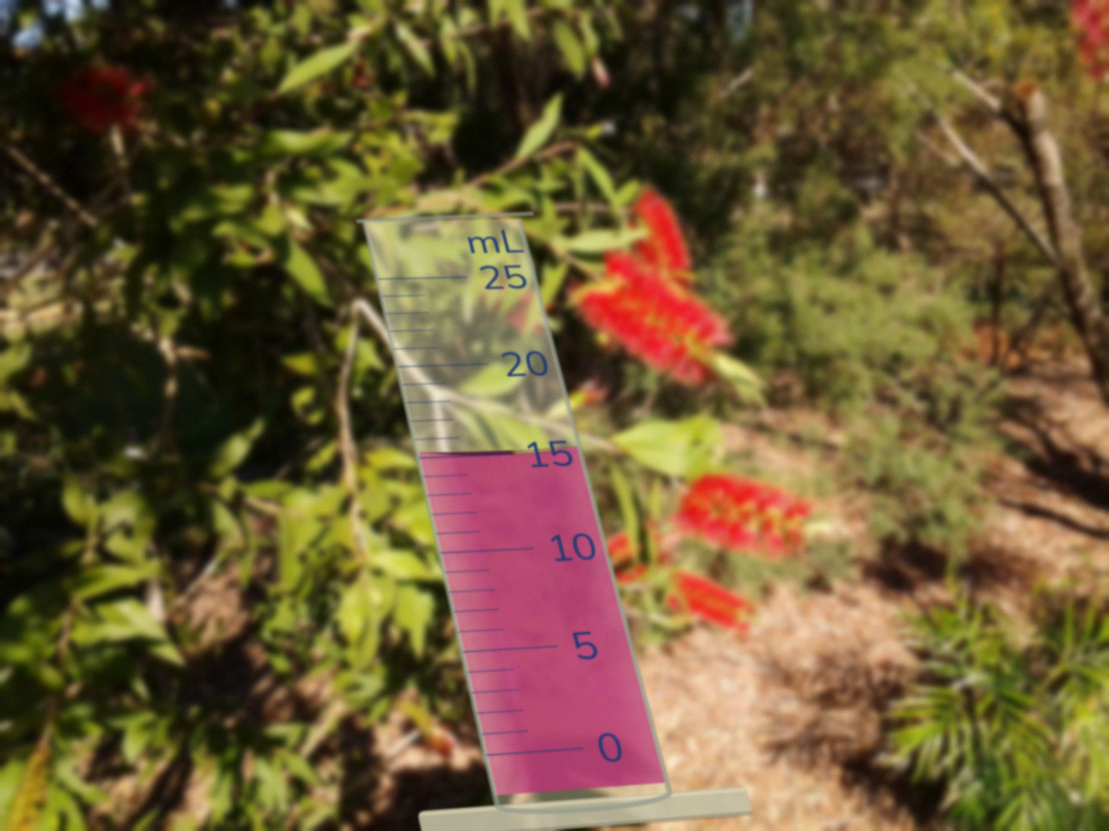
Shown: 15 mL
